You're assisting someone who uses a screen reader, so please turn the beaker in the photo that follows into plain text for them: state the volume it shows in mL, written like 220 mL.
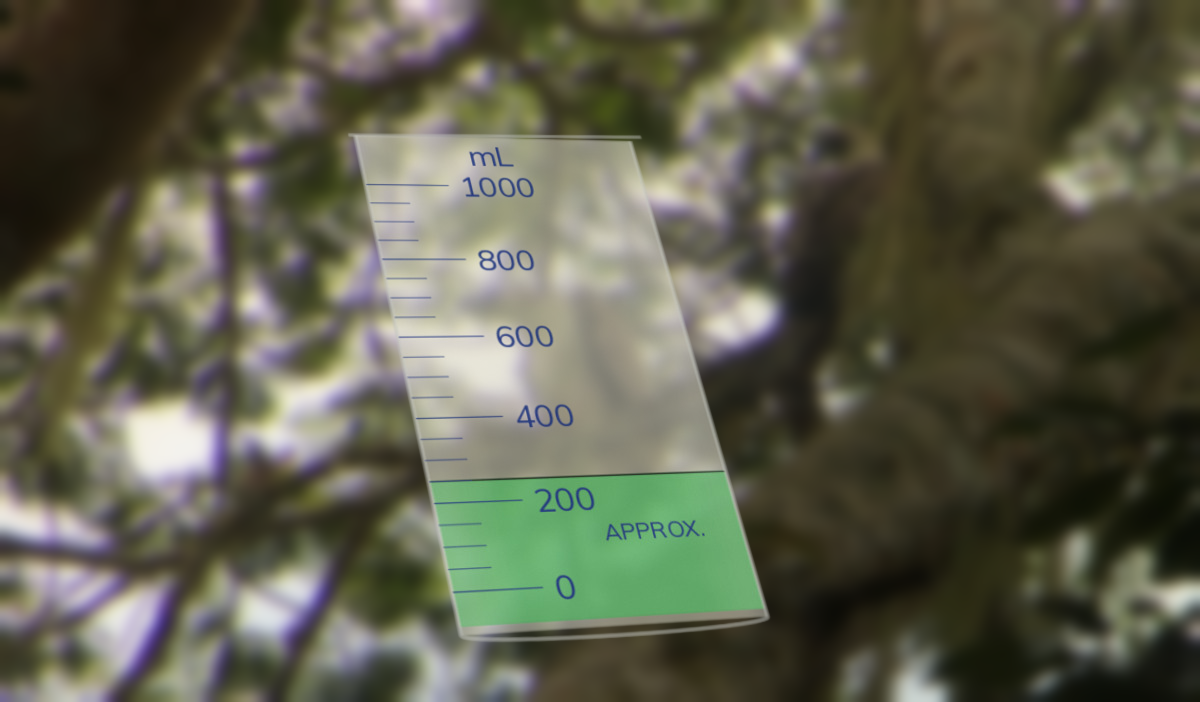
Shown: 250 mL
